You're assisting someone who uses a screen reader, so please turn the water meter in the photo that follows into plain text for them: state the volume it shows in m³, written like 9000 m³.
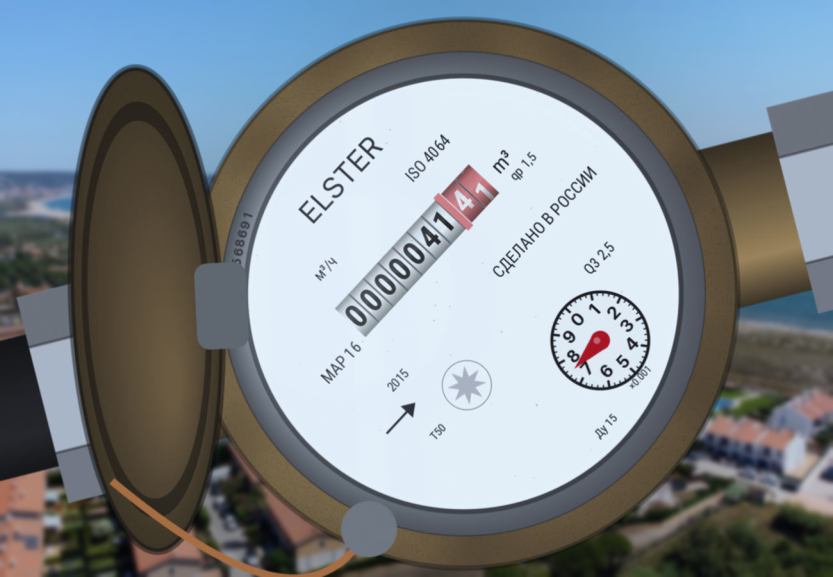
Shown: 41.407 m³
